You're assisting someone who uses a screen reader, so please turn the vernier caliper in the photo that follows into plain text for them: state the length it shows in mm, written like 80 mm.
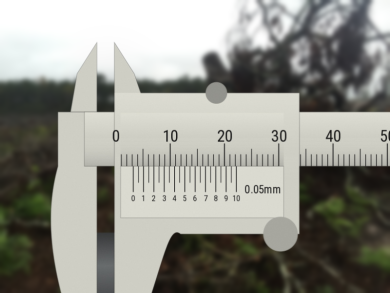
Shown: 3.2 mm
